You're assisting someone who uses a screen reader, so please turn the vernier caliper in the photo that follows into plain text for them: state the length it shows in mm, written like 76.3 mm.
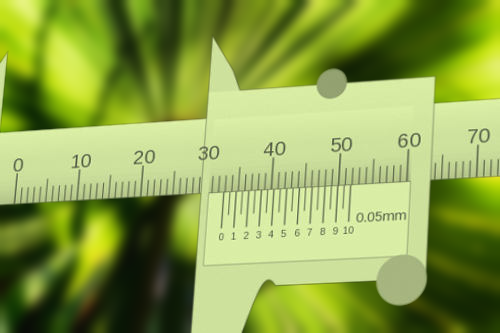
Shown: 32.8 mm
